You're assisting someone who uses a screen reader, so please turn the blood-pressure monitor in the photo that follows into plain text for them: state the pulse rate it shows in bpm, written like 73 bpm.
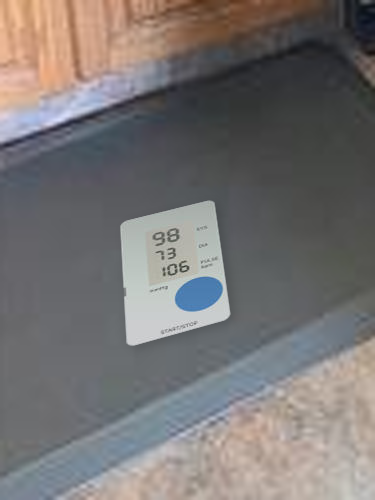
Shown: 106 bpm
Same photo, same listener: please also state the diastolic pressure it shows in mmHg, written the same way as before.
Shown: 73 mmHg
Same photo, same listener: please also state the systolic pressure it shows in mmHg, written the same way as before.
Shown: 98 mmHg
